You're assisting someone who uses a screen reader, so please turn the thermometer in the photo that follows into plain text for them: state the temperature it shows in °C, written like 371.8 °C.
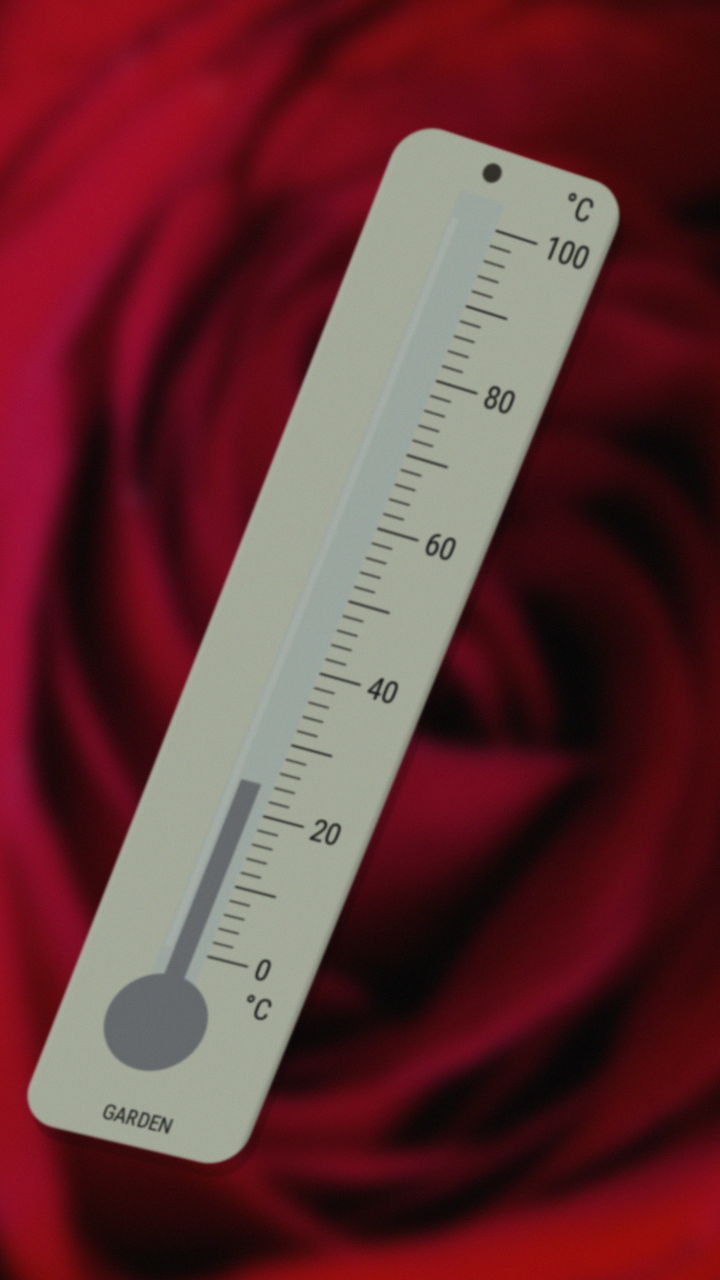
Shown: 24 °C
